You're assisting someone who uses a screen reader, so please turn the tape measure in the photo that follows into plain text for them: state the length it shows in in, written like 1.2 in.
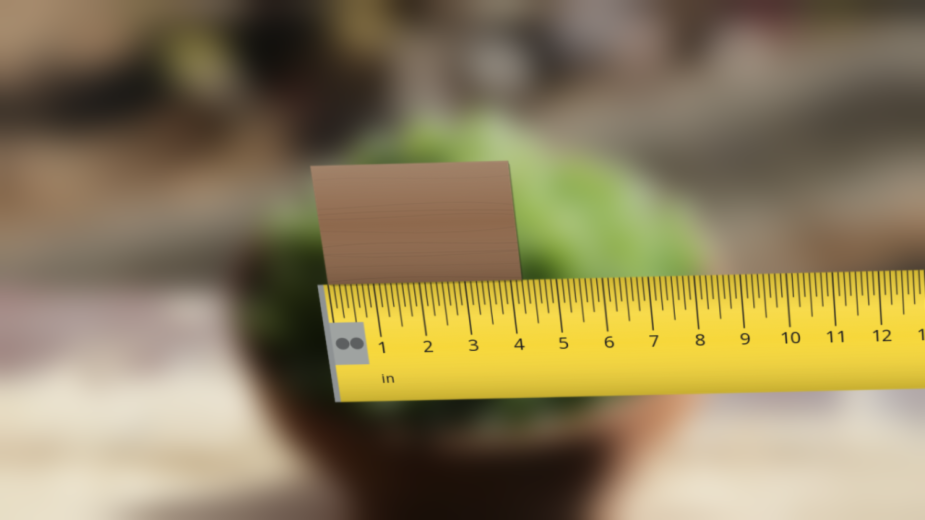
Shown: 4.25 in
